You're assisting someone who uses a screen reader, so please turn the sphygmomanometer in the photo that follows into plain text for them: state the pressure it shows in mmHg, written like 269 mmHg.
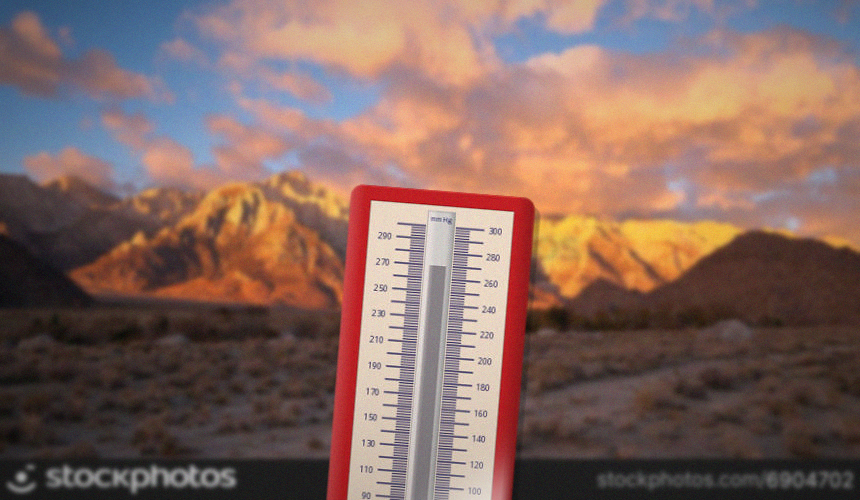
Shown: 270 mmHg
